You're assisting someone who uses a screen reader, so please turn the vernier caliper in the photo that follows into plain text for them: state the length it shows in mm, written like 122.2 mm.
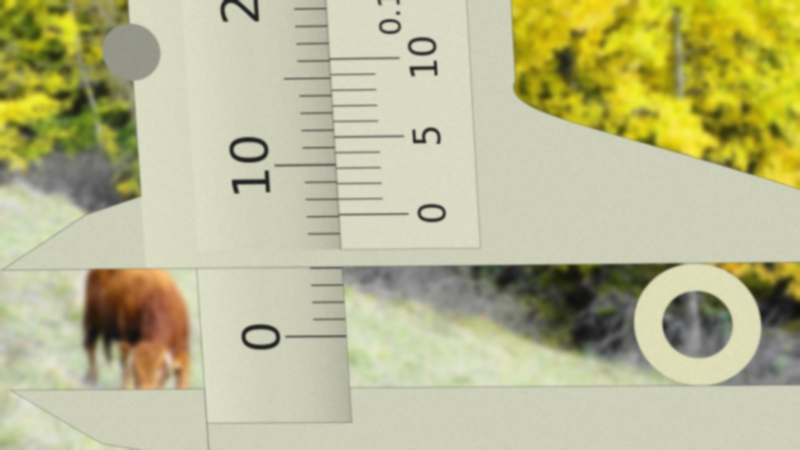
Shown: 7.1 mm
